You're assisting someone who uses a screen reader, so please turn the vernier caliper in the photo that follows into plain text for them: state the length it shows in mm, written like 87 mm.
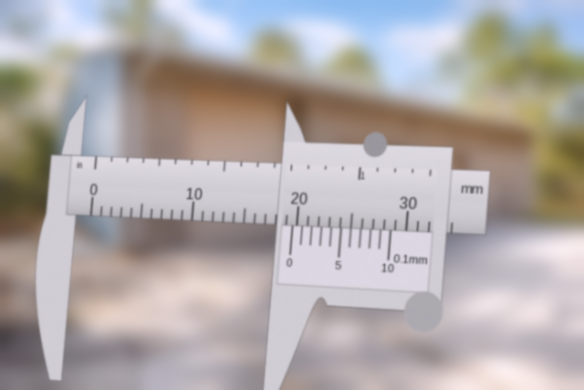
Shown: 19.6 mm
